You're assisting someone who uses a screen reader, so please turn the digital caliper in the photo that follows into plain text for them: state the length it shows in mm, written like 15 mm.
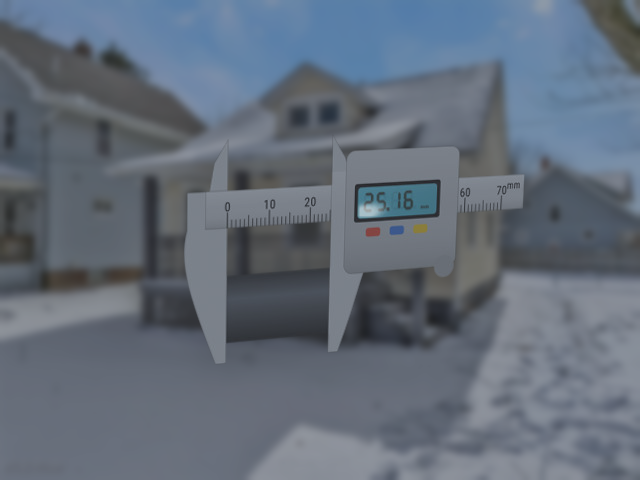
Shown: 25.16 mm
